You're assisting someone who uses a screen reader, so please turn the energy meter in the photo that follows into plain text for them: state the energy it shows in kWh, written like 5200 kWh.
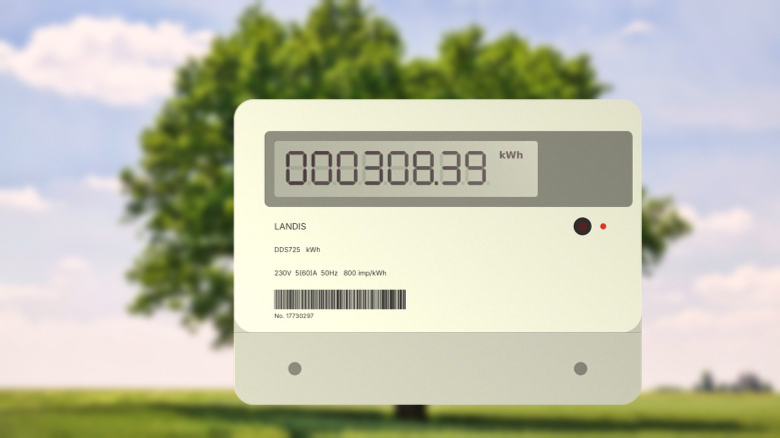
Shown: 308.39 kWh
